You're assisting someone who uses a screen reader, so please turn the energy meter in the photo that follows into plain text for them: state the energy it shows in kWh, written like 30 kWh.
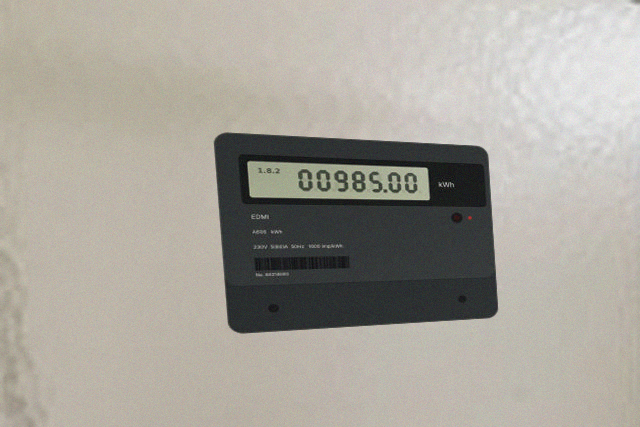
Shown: 985.00 kWh
